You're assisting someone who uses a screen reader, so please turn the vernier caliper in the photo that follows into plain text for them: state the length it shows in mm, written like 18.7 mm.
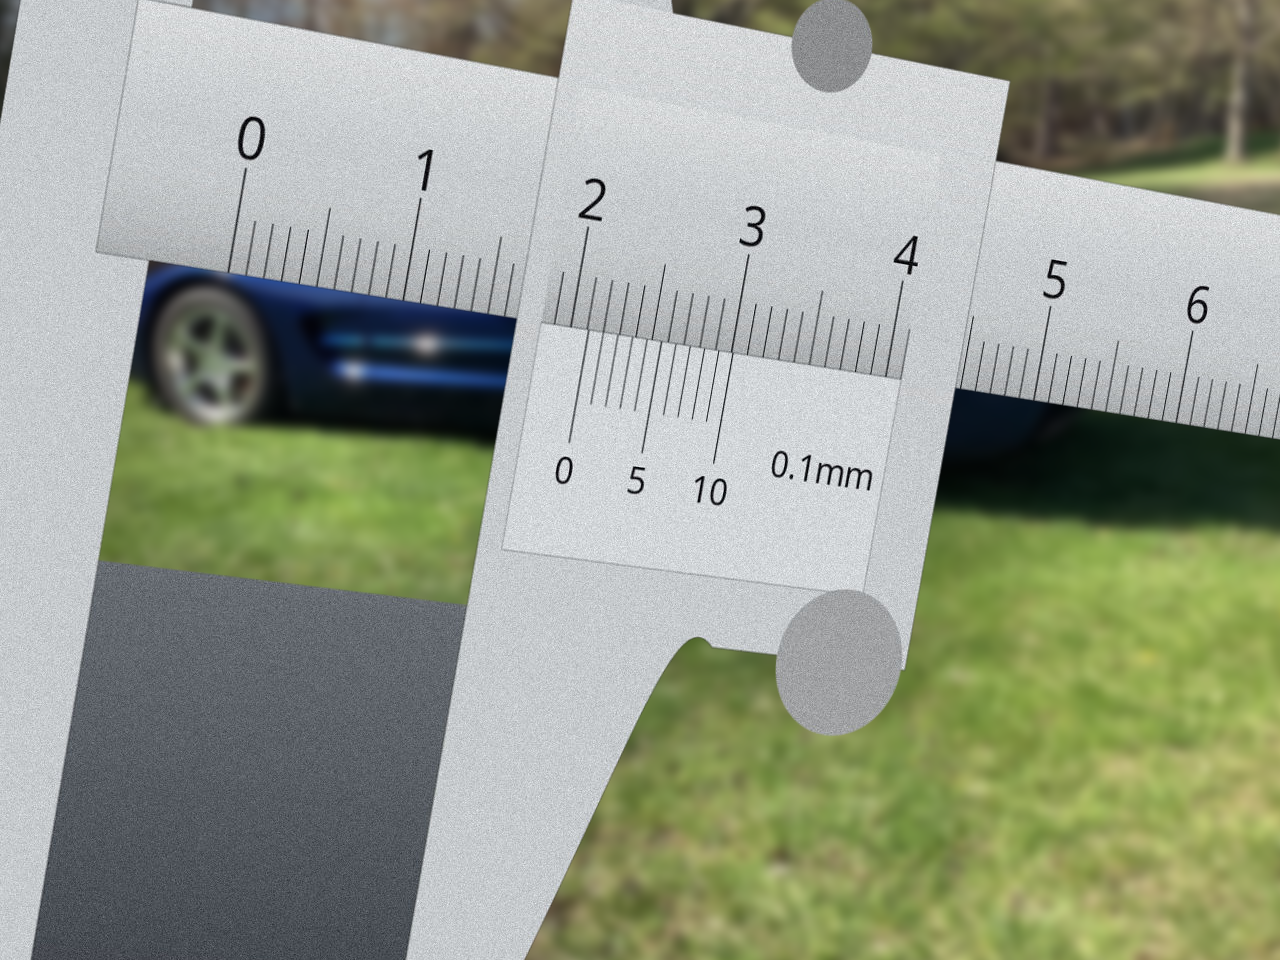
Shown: 21.1 mm
